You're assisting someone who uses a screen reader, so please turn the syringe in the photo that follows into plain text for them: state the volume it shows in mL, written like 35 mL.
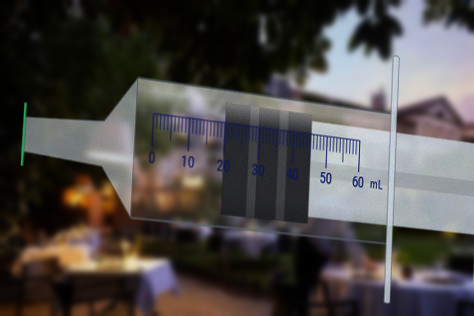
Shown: 20 mL
